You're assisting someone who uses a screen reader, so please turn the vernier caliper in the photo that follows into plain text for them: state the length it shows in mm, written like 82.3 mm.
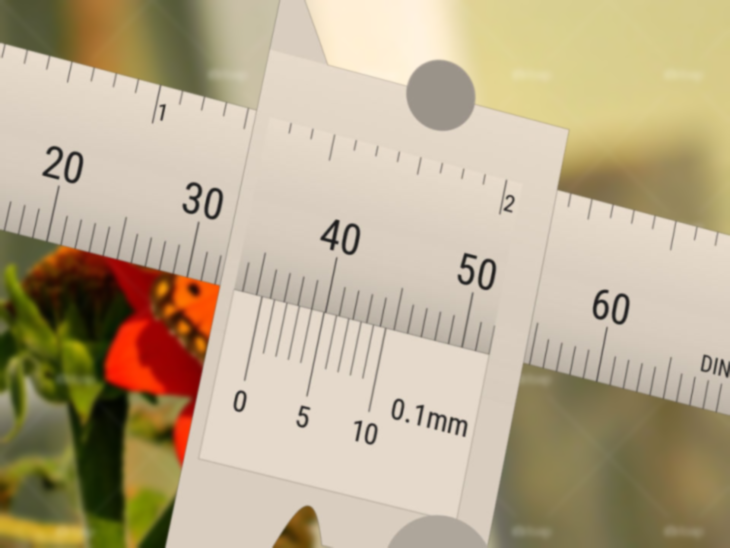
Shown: 35.4 mm
